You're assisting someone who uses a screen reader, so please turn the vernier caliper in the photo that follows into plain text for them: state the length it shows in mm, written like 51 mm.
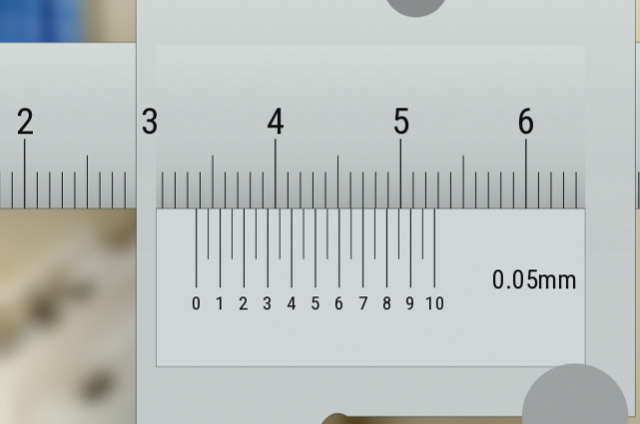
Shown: 33.7 mm
